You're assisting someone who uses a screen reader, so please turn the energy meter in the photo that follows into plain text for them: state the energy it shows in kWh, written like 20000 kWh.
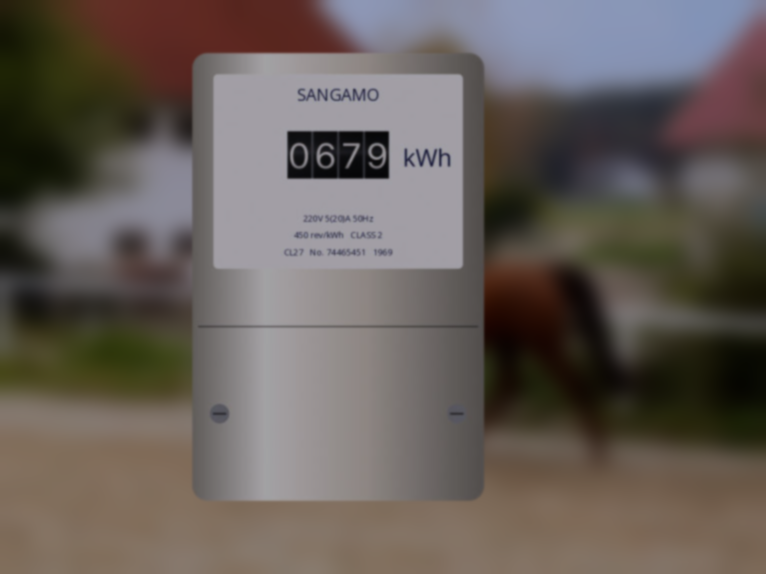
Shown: 679 kWh
